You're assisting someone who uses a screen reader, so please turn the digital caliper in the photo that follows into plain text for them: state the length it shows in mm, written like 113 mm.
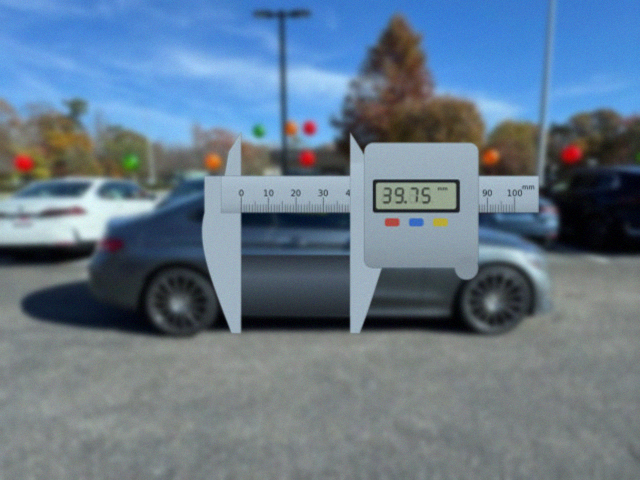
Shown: 39.75 mm
